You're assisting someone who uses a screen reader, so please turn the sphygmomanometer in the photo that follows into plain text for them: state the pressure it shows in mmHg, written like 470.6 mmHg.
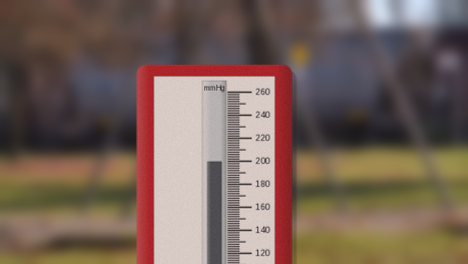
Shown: 200 mmHg
